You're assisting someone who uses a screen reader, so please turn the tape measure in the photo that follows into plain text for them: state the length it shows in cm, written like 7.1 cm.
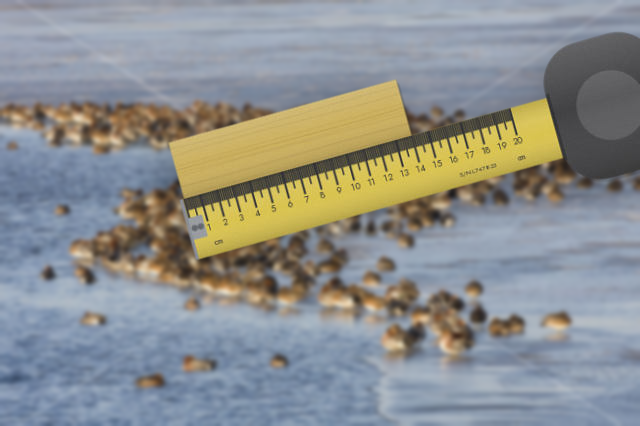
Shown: 14 cm
